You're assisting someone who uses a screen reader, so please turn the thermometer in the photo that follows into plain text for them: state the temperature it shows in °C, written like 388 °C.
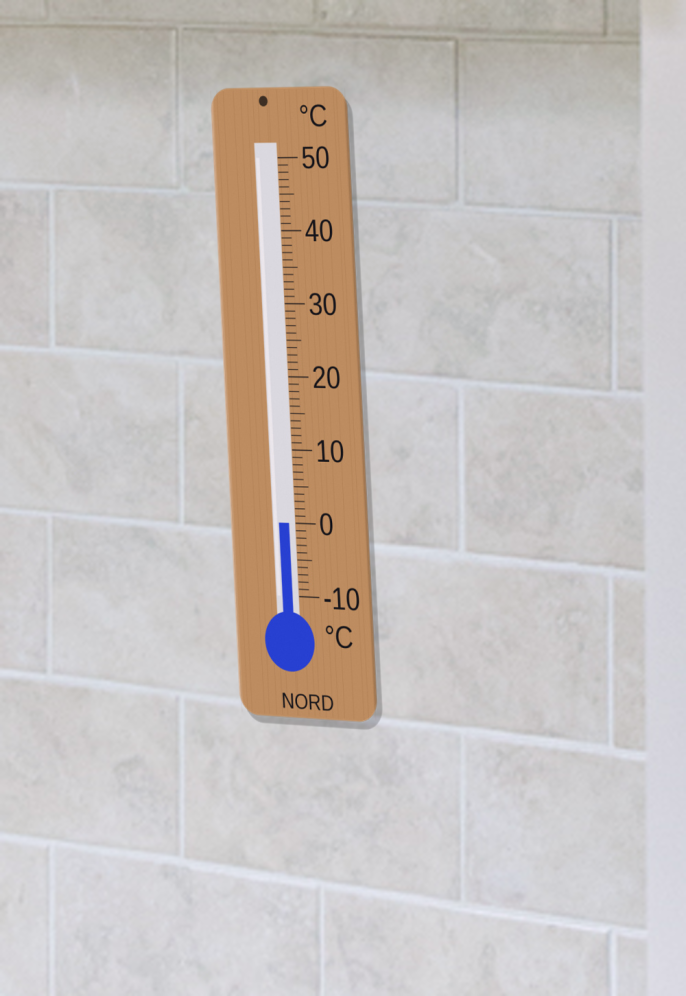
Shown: 0 °C
